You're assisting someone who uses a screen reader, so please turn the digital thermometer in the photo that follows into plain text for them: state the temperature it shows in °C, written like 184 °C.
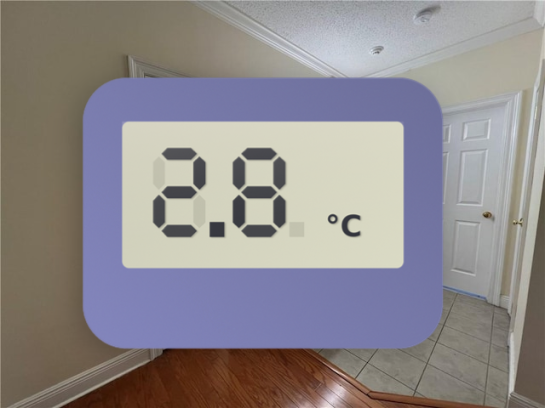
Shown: 2.8 °C
